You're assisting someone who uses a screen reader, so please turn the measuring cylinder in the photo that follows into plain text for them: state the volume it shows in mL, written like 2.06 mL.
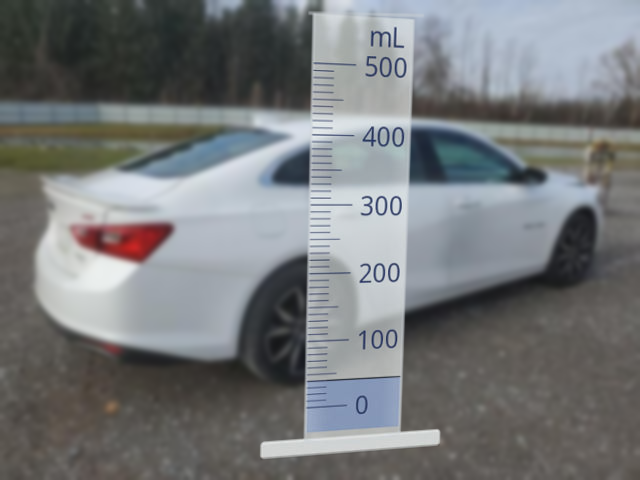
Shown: 40 mL
